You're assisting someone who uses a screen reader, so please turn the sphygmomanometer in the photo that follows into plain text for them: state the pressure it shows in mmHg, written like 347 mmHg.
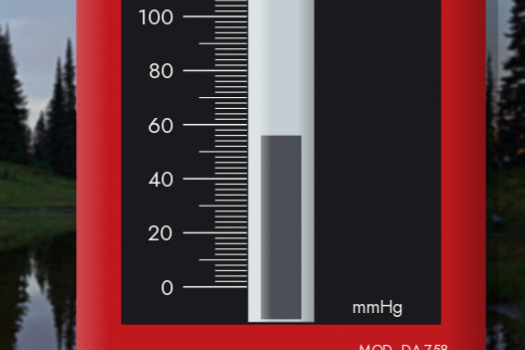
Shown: 56 mmHg
